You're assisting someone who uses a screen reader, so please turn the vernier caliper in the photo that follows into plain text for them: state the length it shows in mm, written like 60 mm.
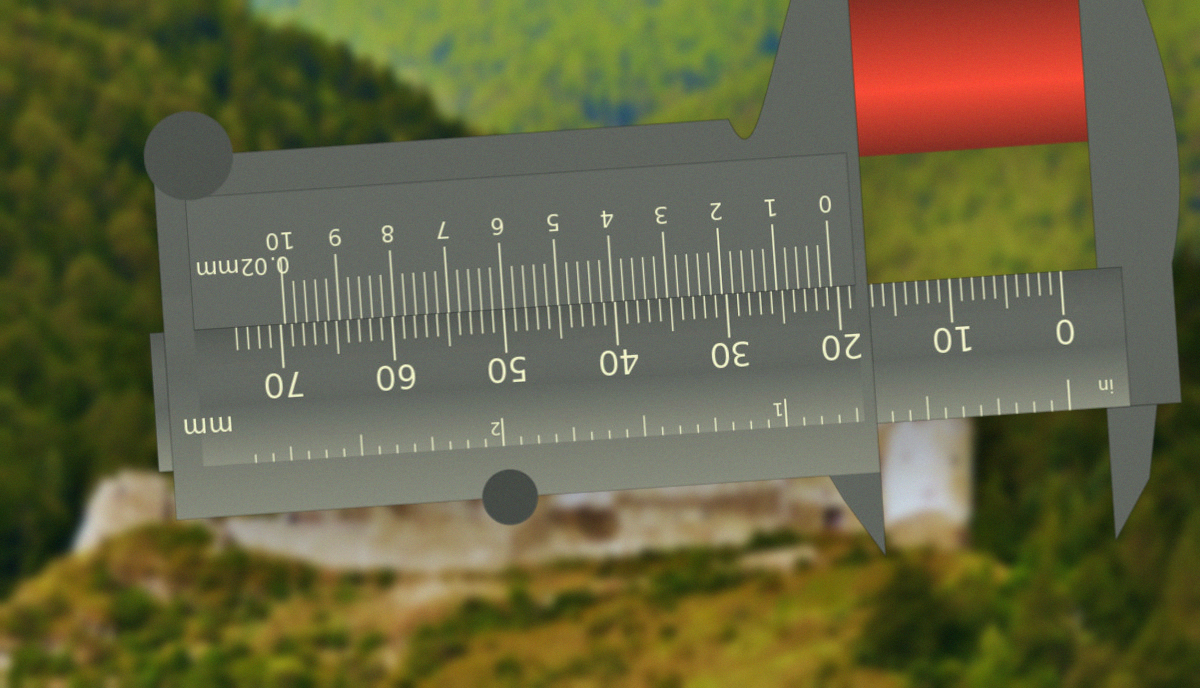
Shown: 20.6 mm
